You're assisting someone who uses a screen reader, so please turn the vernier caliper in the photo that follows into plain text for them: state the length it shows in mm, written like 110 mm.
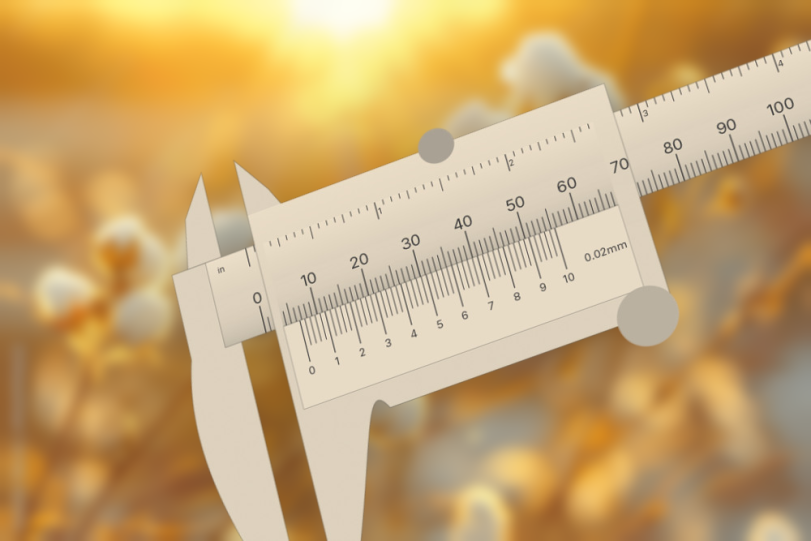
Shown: 6.6 mm
